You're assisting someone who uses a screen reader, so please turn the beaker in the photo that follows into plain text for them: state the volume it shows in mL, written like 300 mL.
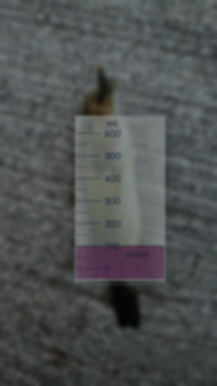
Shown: 100 mL
